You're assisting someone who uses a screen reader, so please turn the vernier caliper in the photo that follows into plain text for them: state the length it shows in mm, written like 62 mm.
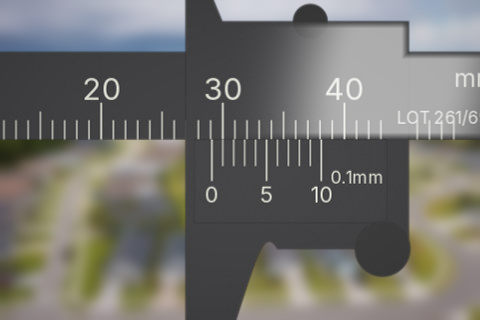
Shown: 29.1 mm
